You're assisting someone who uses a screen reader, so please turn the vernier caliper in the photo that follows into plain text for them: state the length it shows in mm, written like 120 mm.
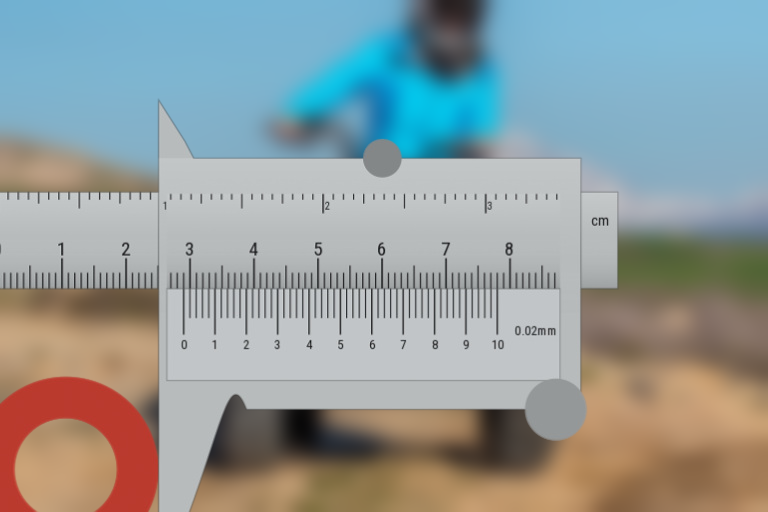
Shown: 29.0 mm
